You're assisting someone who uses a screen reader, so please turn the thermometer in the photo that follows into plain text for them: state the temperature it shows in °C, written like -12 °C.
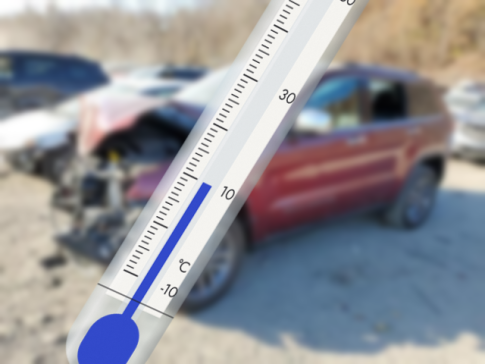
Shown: 10 °C
